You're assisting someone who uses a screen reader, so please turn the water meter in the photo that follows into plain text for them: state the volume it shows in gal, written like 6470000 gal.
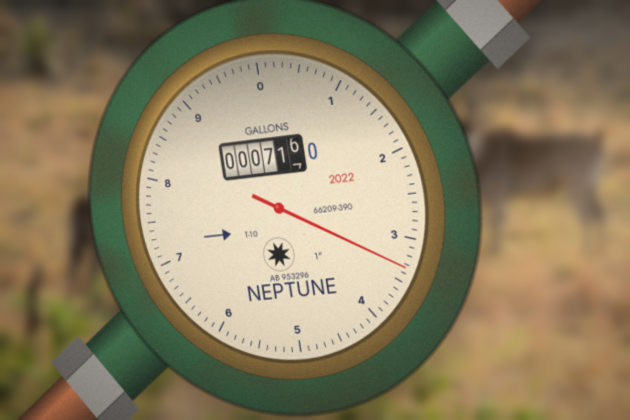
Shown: 7163.3 gal
